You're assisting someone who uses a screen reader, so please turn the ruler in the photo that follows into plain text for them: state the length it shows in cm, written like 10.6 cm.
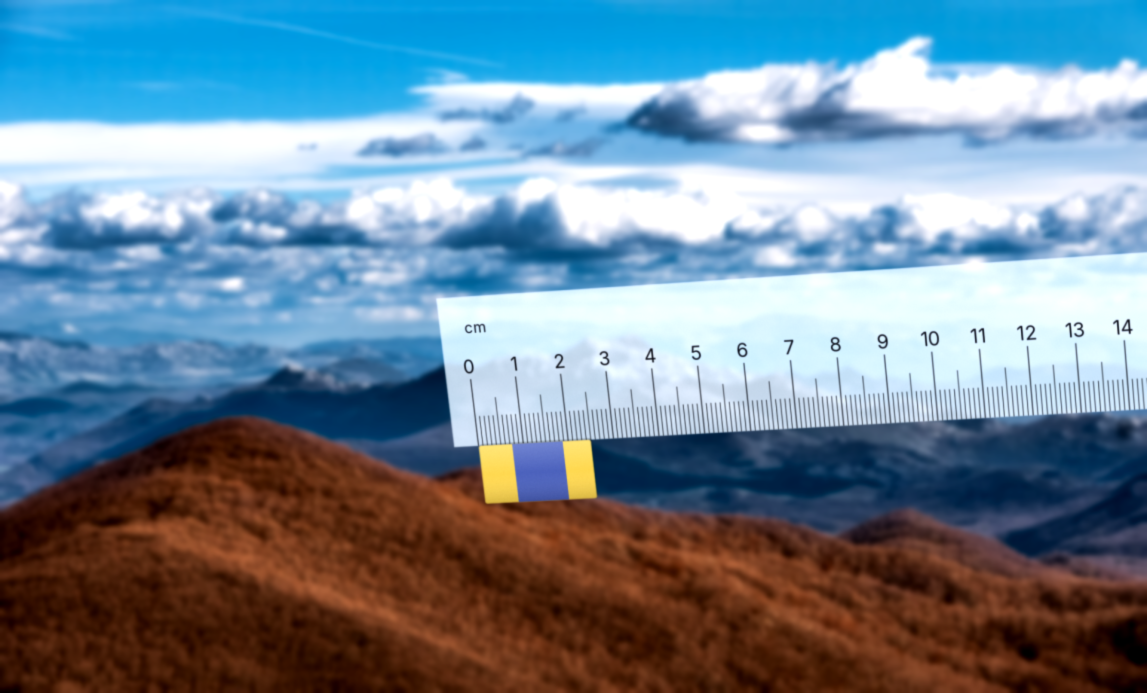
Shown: 2.5 cm
